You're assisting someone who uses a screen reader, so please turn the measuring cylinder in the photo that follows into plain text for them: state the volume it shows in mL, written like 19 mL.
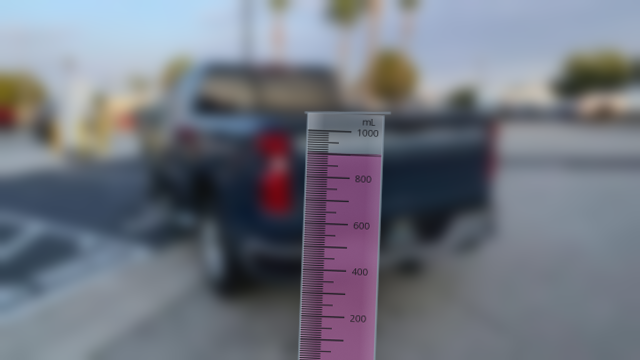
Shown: 900 mL
